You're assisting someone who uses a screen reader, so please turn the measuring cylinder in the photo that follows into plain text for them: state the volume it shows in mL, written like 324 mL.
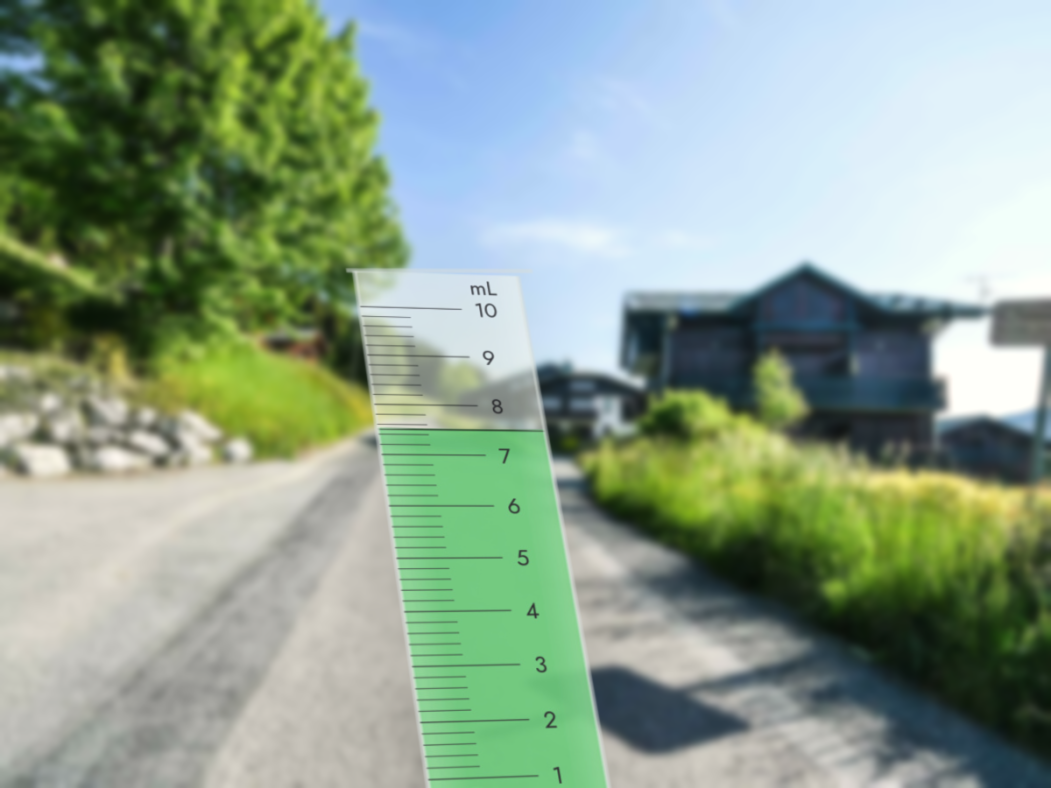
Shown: 7.5 mL
